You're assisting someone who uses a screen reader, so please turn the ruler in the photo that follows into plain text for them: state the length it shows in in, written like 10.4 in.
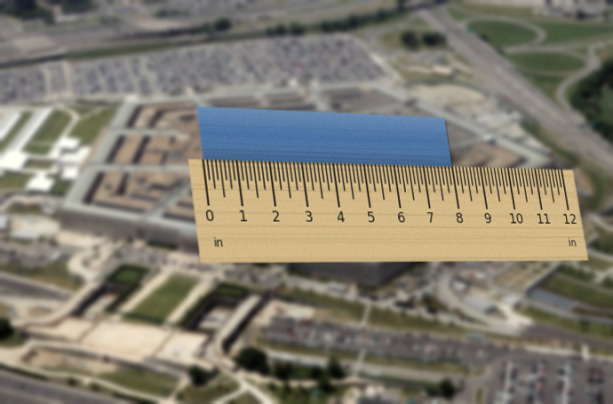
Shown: 8 in
